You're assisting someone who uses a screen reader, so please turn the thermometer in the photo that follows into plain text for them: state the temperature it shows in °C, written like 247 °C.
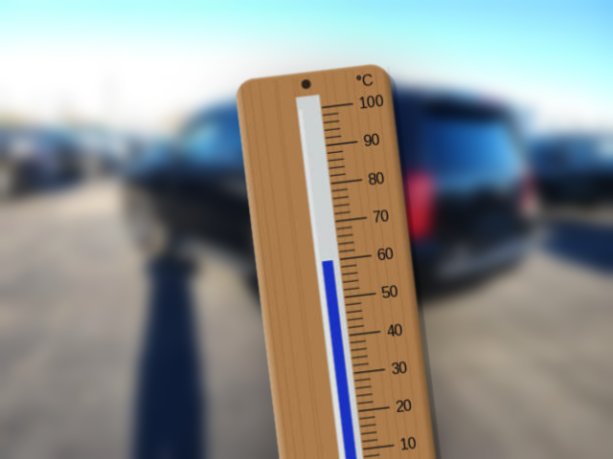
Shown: 60 °C
